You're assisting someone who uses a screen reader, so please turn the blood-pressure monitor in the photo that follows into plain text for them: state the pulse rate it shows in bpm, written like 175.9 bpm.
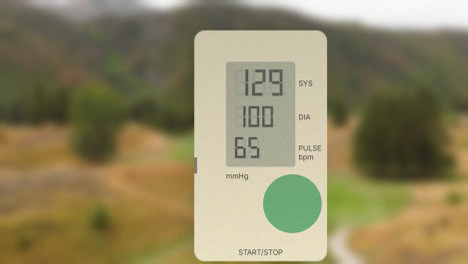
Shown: 65 bpm
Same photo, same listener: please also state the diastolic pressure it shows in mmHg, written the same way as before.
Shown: 100 mmHg
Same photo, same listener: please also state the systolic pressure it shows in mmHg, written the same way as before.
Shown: 129 mmHg
